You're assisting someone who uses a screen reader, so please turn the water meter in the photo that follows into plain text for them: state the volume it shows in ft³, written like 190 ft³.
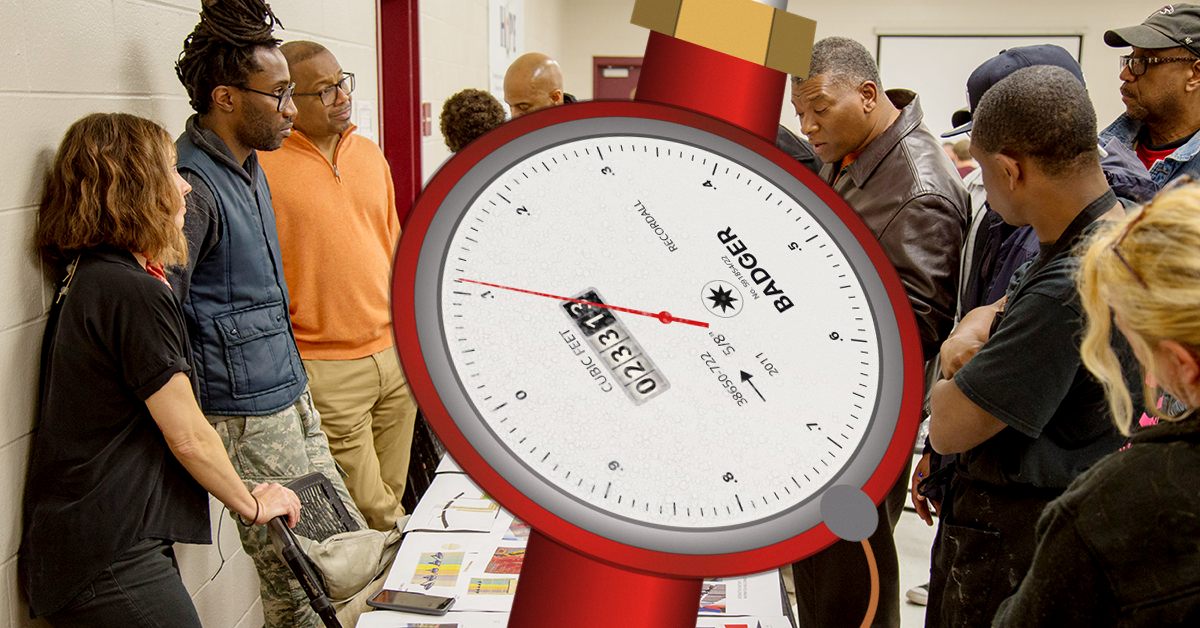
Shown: 23313.11 ft³
